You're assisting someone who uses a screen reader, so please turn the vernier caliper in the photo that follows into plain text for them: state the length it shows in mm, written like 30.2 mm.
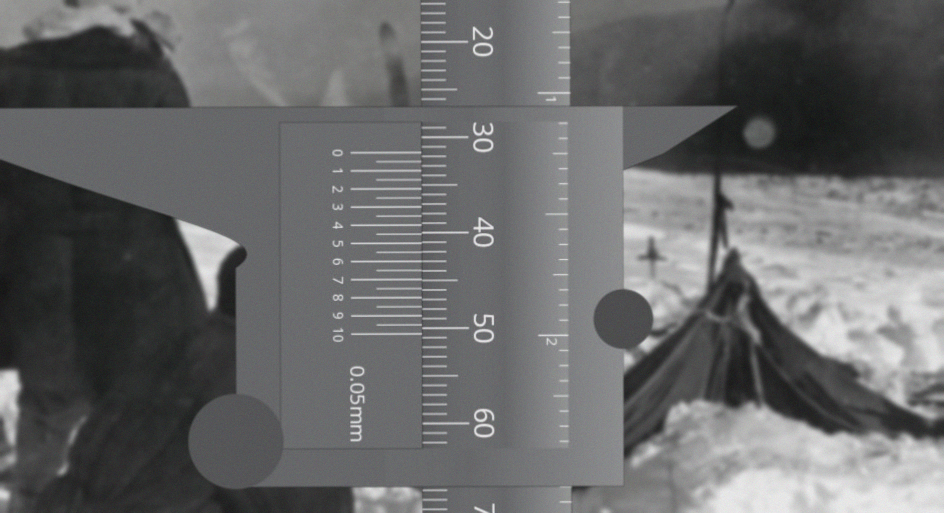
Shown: 31.6 mm
